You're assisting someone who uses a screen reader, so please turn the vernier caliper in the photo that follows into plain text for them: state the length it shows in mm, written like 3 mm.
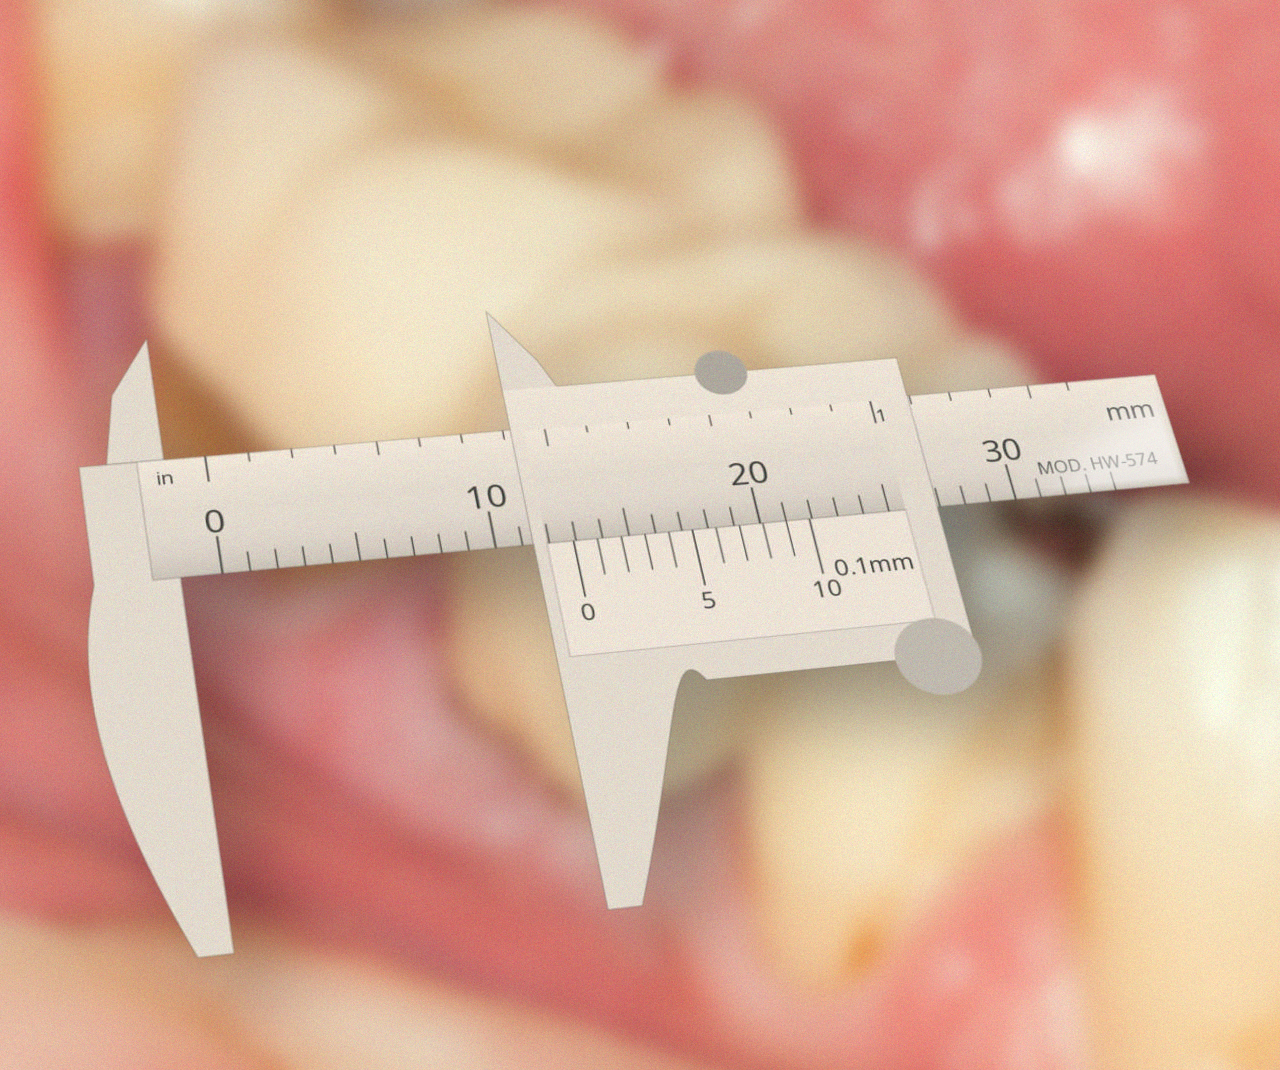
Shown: 12.9 mm
